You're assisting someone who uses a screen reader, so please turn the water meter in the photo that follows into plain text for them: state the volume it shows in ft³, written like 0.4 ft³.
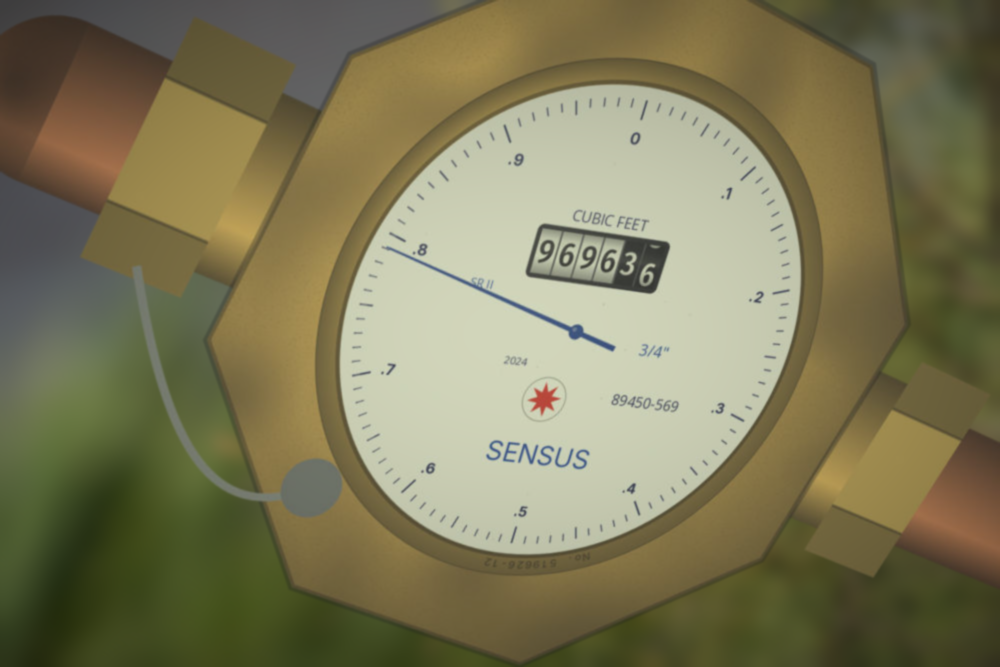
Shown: 969635.79 ft³
